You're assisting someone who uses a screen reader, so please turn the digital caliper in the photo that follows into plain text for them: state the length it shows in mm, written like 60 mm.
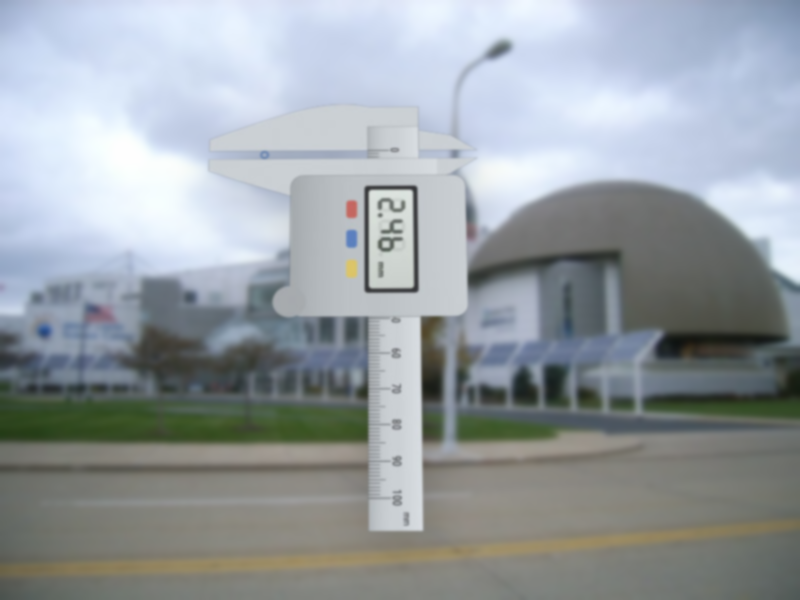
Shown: 2.46 mm
